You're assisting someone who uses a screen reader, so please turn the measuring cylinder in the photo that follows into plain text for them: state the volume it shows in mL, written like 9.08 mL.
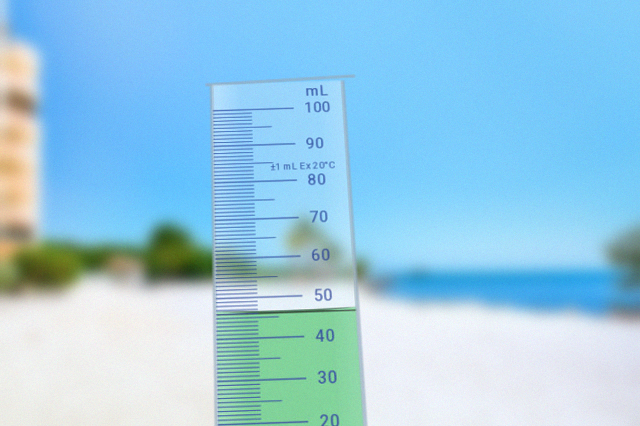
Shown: 46 mL
